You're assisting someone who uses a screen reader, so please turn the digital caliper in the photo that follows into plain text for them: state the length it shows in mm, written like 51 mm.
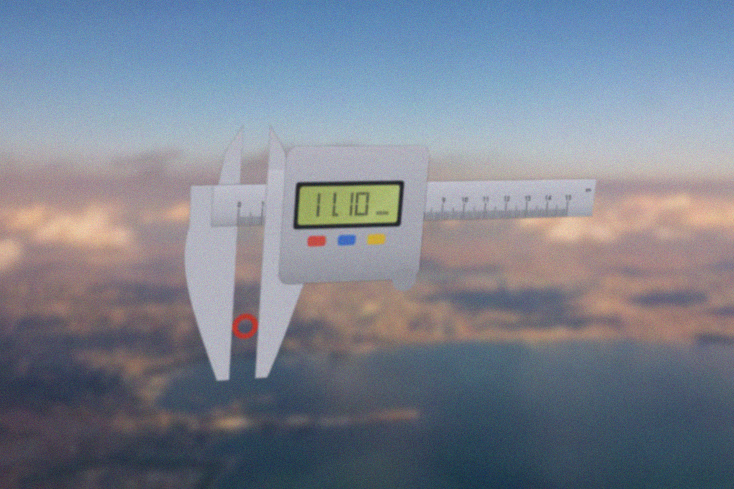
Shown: 11.10 mm
